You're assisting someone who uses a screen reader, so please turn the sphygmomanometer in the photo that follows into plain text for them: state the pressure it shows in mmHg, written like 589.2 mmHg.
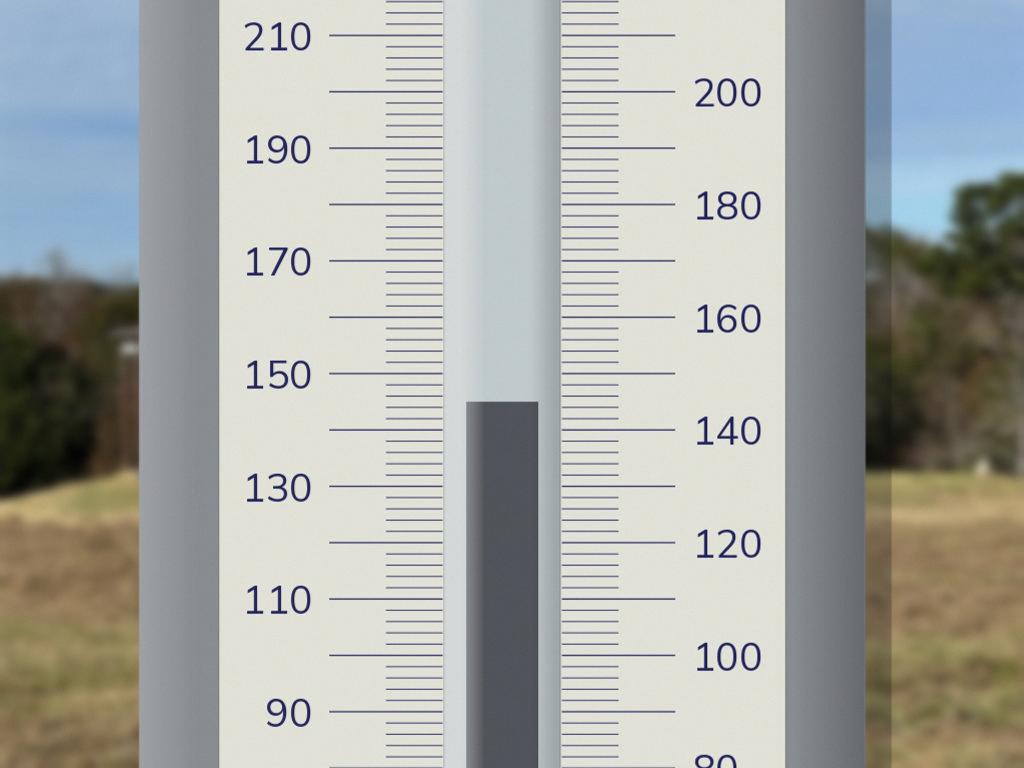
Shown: 145 mmHg
